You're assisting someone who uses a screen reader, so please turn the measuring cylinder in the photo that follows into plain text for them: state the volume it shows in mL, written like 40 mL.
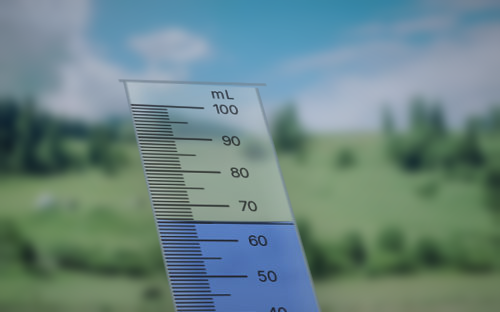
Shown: 65 mL
